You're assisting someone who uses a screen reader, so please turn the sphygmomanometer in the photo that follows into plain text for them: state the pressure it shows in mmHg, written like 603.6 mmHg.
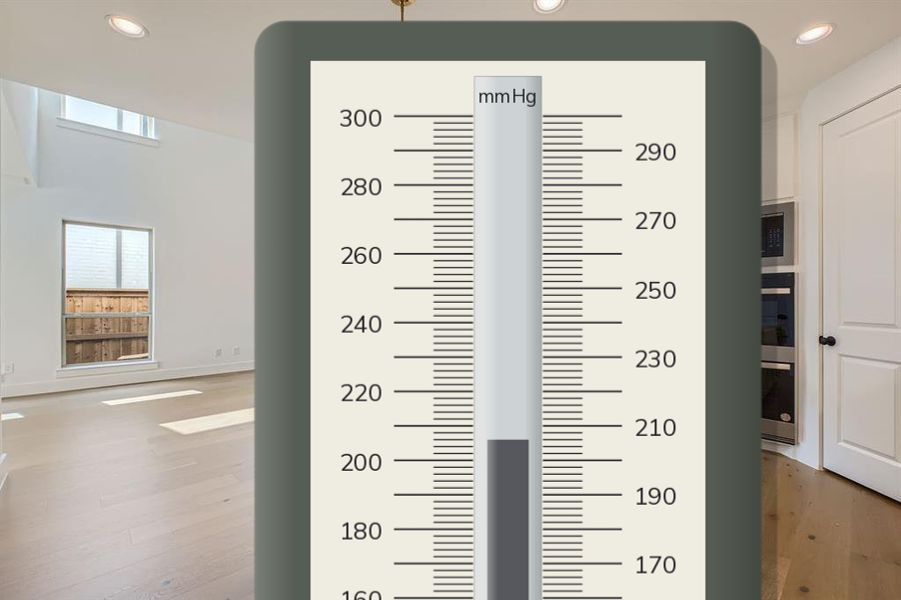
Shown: 206 mmHg
